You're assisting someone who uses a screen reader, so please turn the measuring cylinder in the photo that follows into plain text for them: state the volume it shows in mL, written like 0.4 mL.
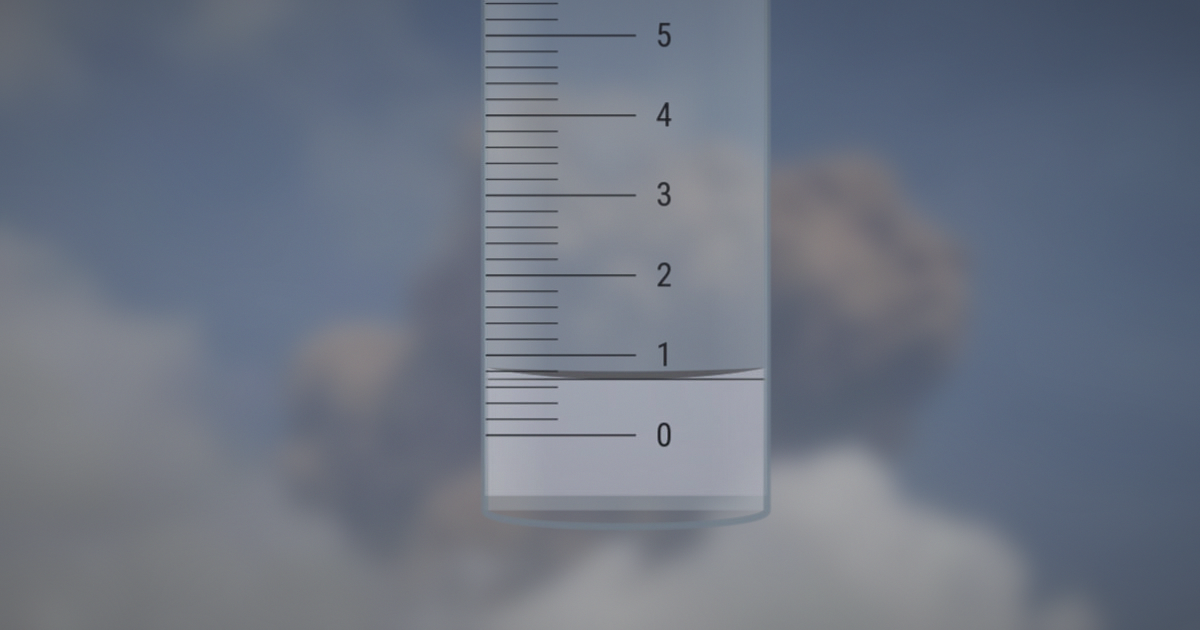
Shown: 0.7 mL
